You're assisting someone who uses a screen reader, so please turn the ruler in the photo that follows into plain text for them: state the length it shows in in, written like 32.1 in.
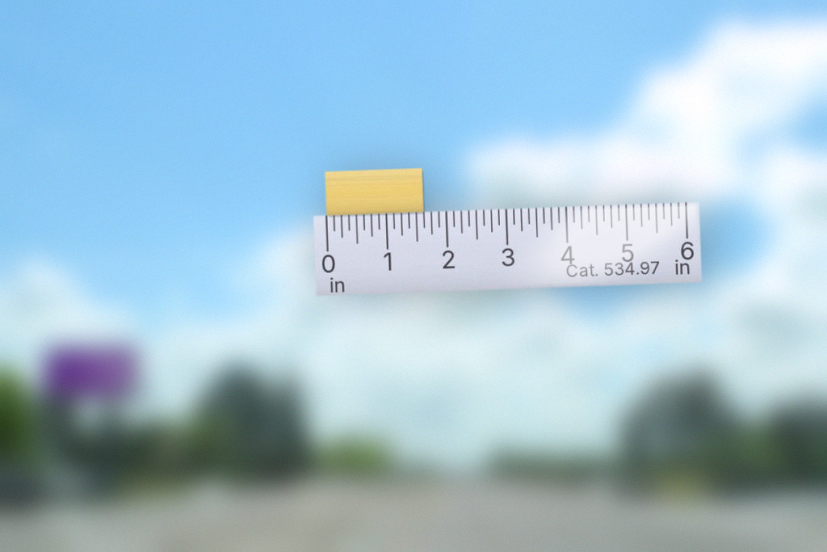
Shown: 1.625 in
